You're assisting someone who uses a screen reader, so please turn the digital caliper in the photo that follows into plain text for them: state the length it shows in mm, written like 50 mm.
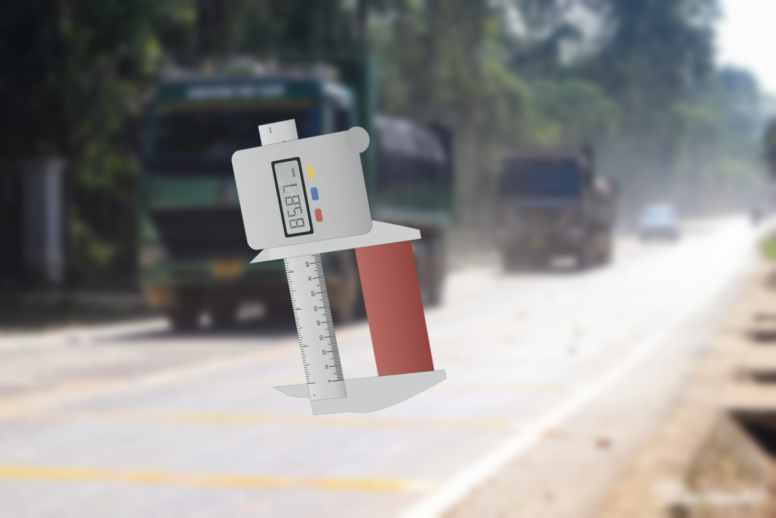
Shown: 85.87 mm
